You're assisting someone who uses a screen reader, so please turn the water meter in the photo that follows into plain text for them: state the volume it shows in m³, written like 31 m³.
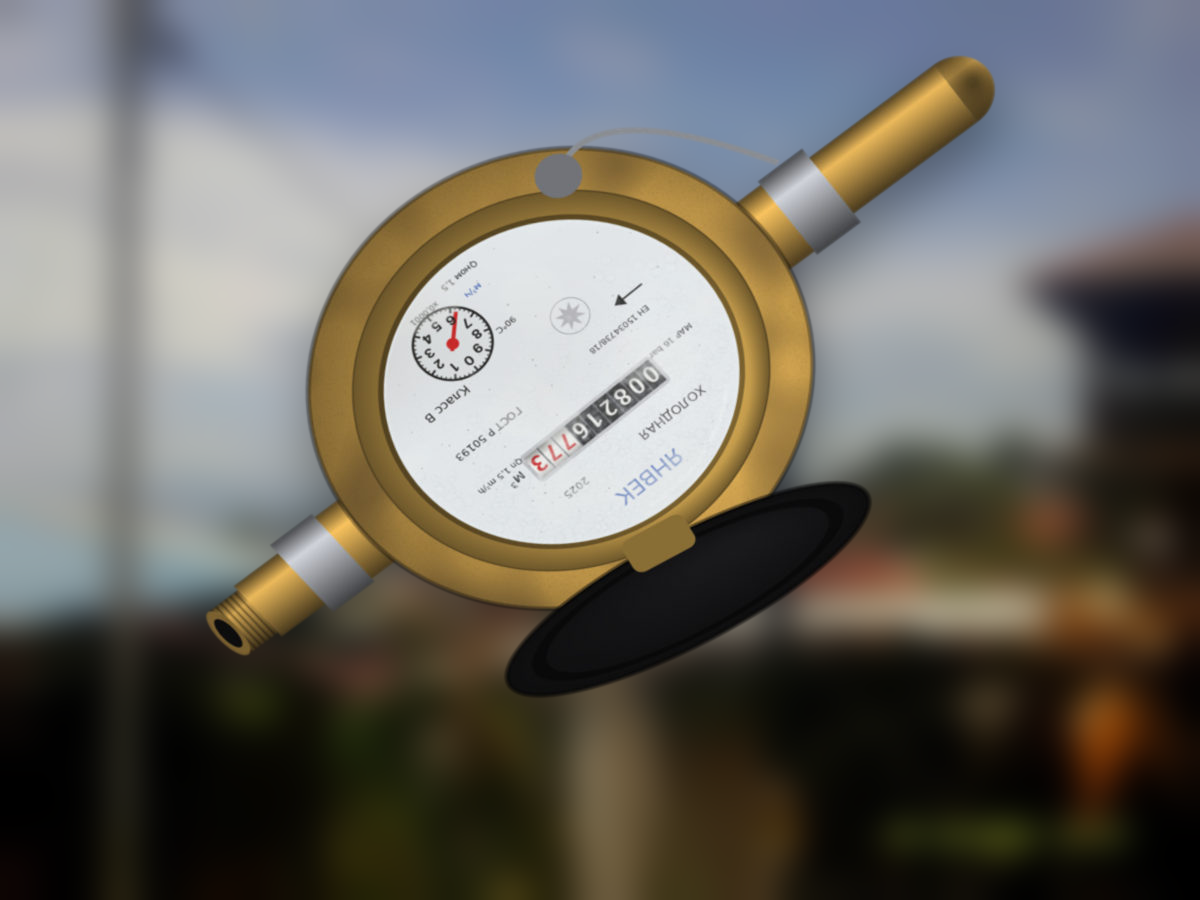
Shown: 8216.7736 m³
